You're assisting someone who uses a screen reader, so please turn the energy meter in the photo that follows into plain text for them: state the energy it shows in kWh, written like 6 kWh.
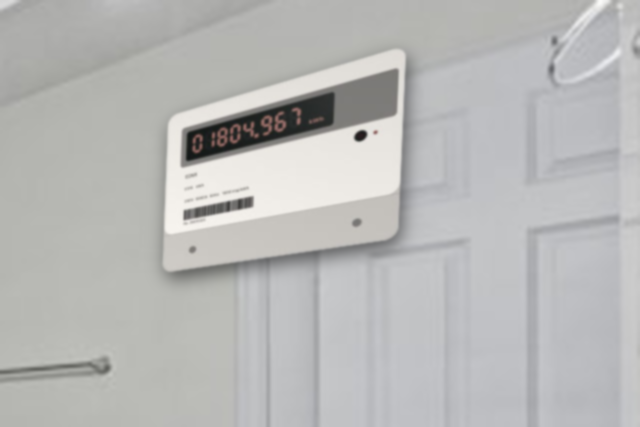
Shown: 1804.967 kWh
